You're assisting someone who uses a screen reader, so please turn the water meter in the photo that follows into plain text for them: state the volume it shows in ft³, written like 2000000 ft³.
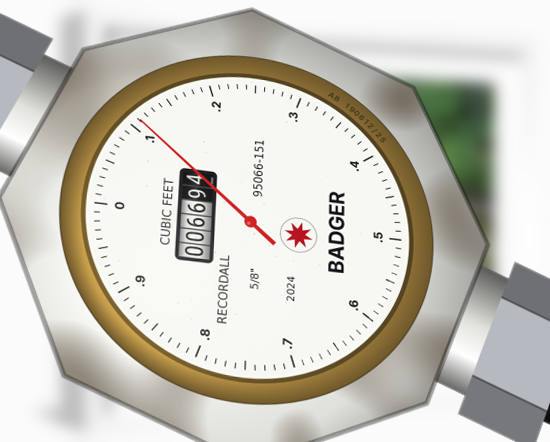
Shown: 6694.11 ft³
